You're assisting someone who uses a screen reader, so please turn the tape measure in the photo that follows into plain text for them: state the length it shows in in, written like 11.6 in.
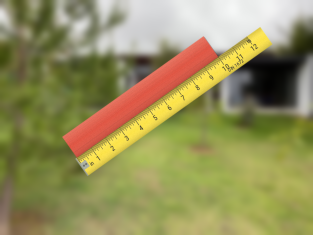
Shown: 10 in
